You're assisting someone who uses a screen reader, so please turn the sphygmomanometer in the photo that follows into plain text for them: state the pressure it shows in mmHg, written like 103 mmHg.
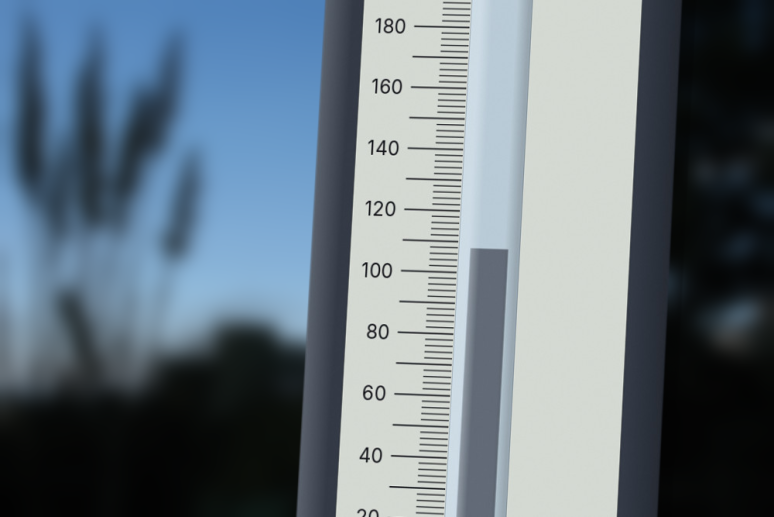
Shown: 108 mmHg
